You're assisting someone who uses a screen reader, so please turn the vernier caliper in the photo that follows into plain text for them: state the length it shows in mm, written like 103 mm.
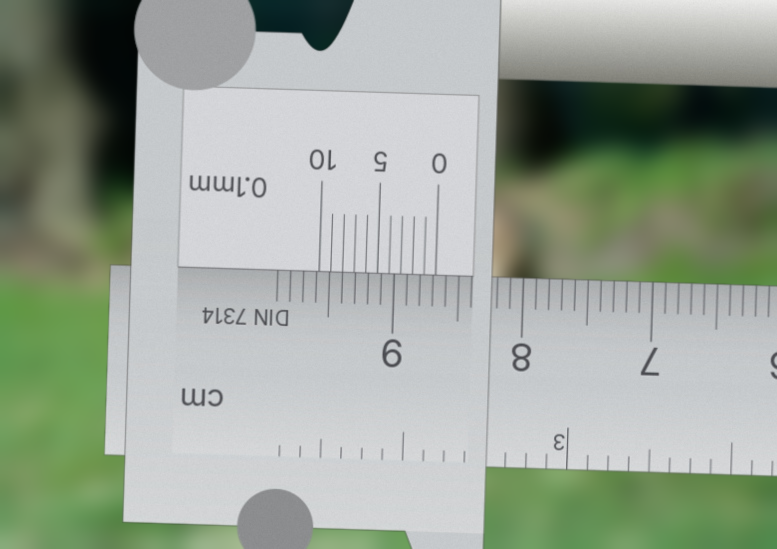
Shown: 86.8 mm
